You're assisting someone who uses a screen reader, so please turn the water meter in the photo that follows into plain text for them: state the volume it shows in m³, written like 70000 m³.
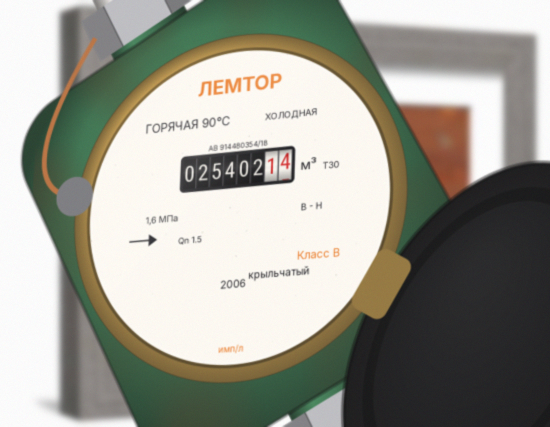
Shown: 25402.14 m³
